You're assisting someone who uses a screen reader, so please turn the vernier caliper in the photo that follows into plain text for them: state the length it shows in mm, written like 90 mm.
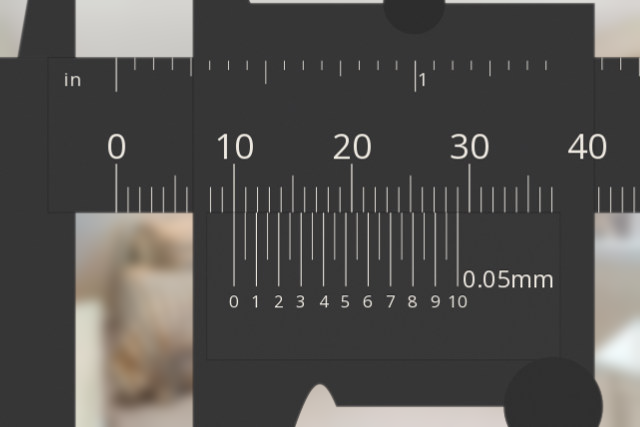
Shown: 10.0 mm
